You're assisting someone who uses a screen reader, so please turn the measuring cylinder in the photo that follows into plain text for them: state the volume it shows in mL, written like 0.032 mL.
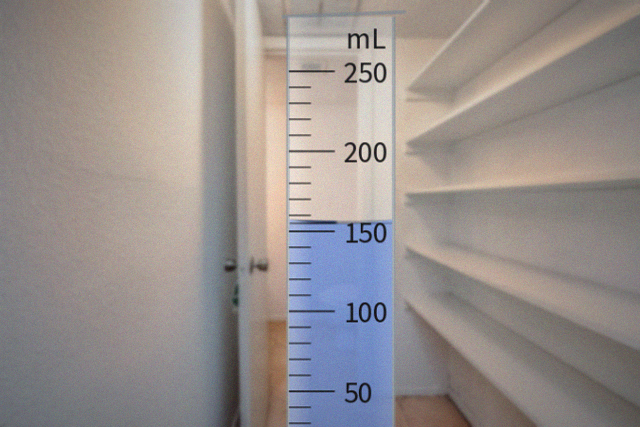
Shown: 155 mL
